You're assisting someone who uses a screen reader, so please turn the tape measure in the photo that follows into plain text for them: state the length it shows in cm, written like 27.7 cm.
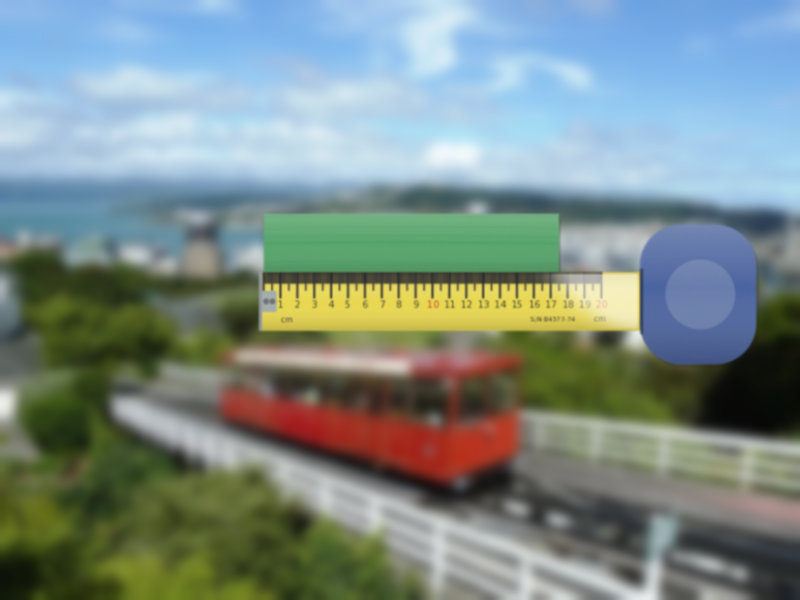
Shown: 17.5 cm
